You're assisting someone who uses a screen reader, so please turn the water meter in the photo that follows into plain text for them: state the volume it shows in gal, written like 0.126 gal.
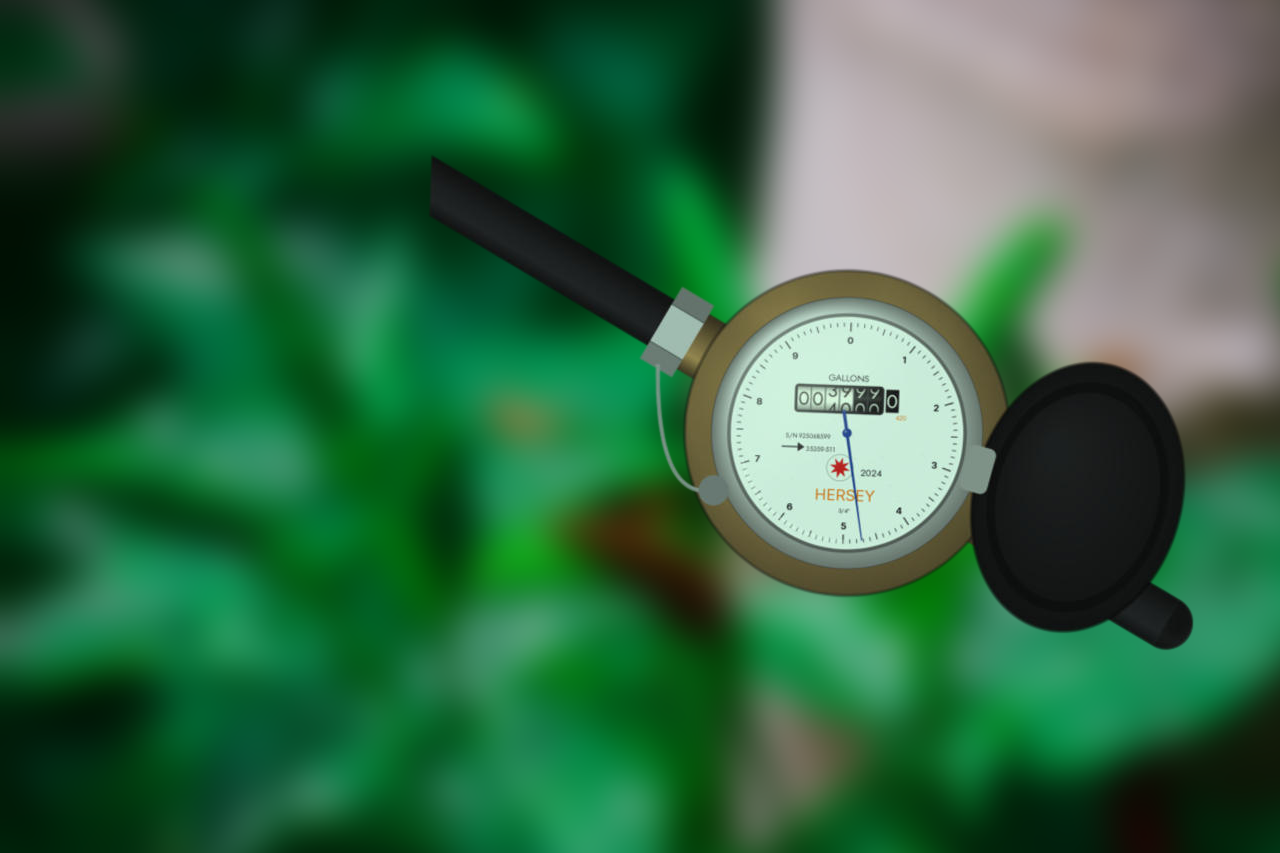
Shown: 39994.7 gal
